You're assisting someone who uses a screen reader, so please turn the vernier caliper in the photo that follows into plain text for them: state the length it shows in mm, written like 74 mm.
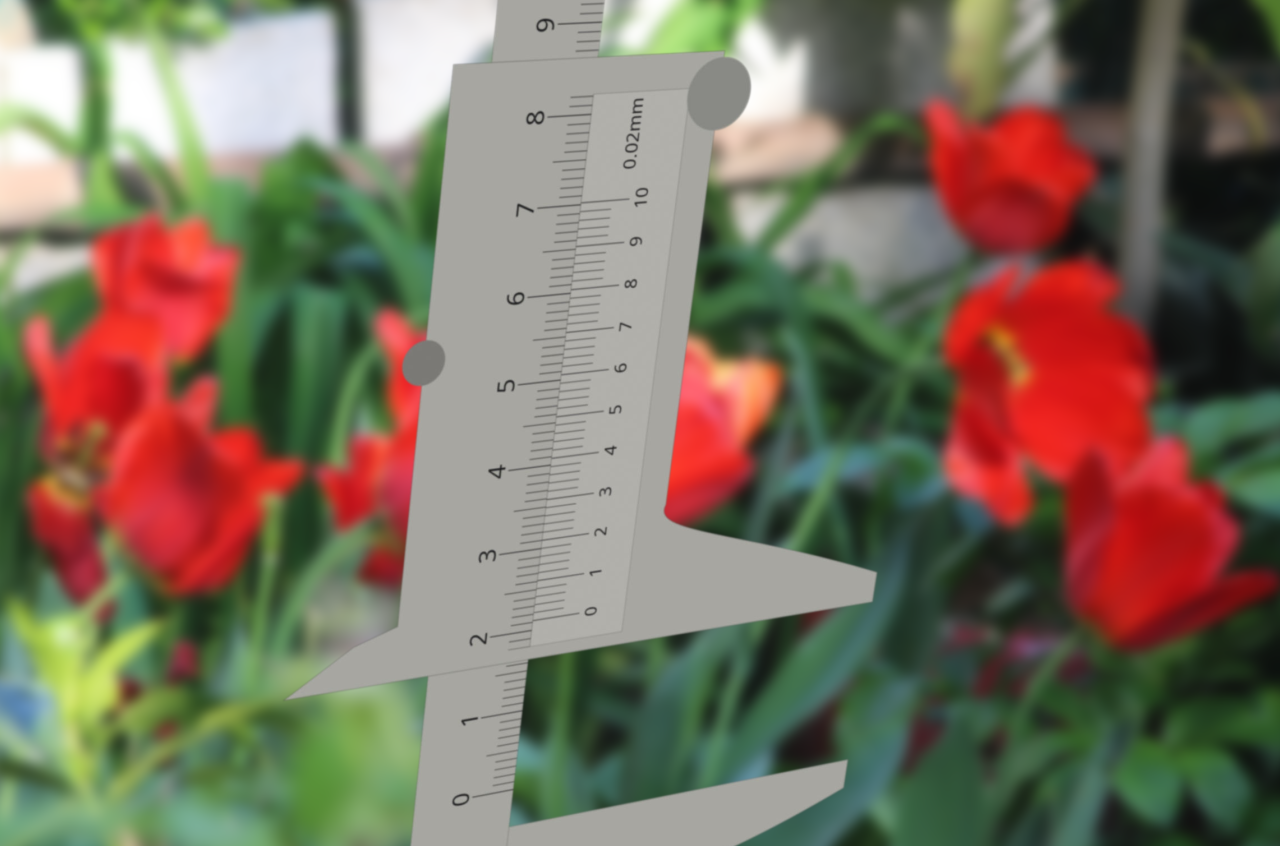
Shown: 21.2 mm
